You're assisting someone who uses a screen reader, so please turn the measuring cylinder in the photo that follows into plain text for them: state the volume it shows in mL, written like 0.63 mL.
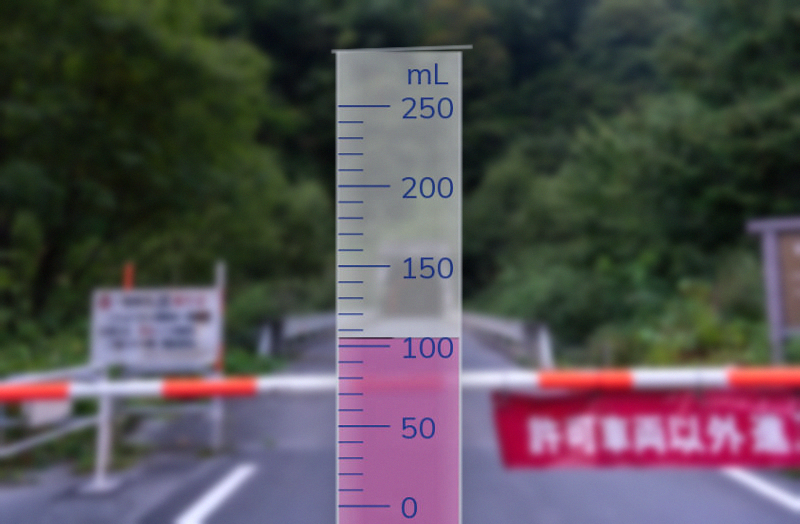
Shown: 105 mL
